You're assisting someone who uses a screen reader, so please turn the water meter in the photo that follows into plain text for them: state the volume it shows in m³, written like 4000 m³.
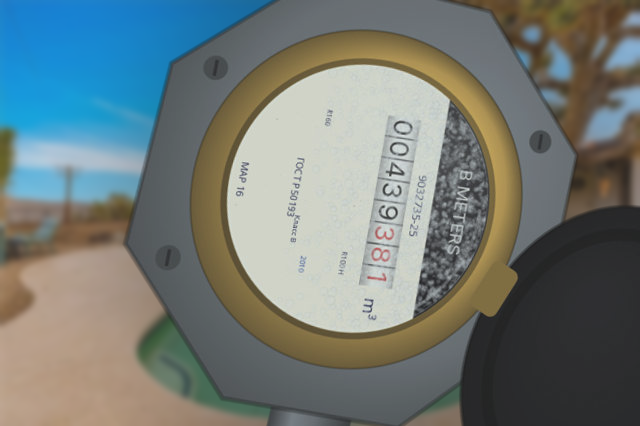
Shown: 439.381 m³
